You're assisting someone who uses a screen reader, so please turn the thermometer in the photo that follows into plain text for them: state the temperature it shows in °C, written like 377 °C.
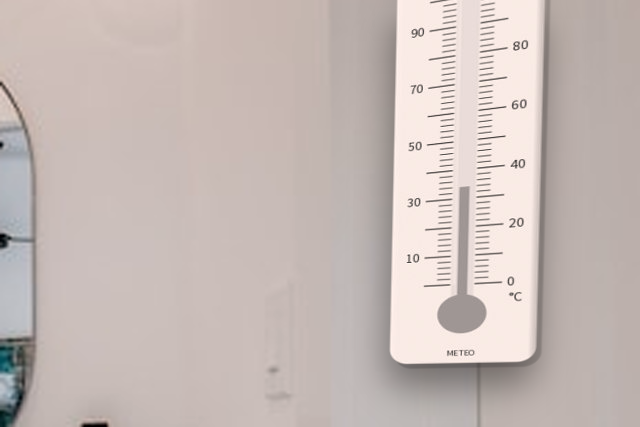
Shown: 34 °C
